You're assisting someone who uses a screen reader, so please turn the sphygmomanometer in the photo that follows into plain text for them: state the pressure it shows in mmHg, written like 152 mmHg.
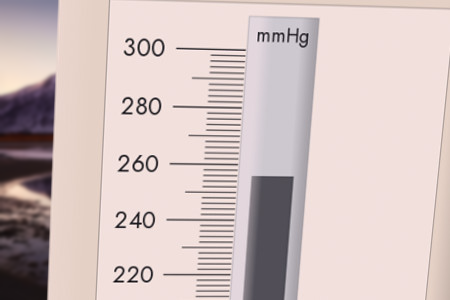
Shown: 256 mmHg
